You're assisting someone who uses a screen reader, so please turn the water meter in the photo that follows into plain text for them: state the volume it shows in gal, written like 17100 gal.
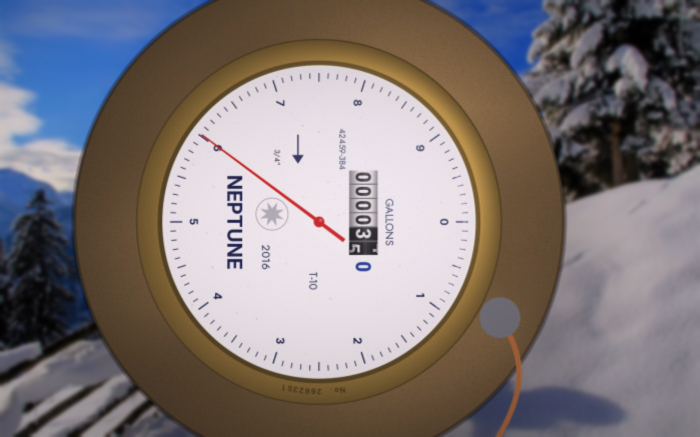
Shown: 346.0 gal
